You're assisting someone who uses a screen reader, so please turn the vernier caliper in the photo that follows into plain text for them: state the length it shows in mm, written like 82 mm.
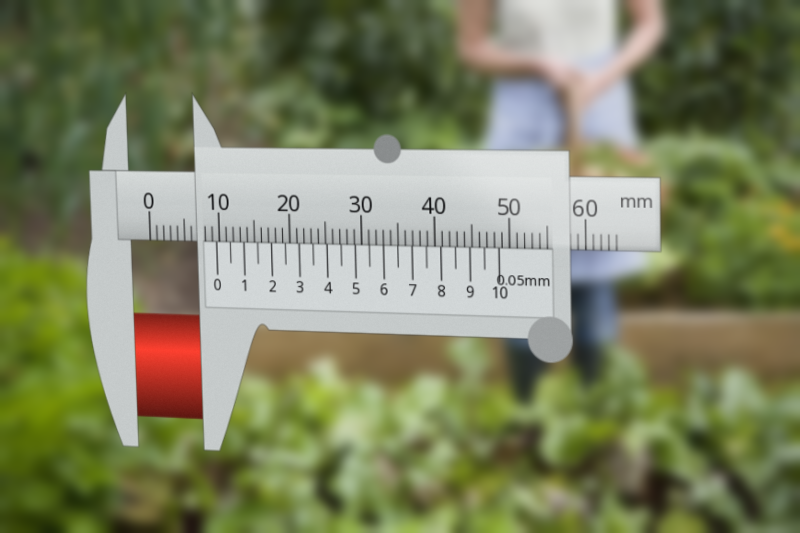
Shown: 9.6 mm
